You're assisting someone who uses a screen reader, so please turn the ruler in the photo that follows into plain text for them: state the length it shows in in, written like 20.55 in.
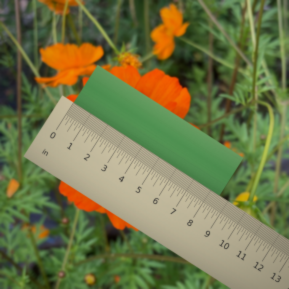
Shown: 8.5 in
